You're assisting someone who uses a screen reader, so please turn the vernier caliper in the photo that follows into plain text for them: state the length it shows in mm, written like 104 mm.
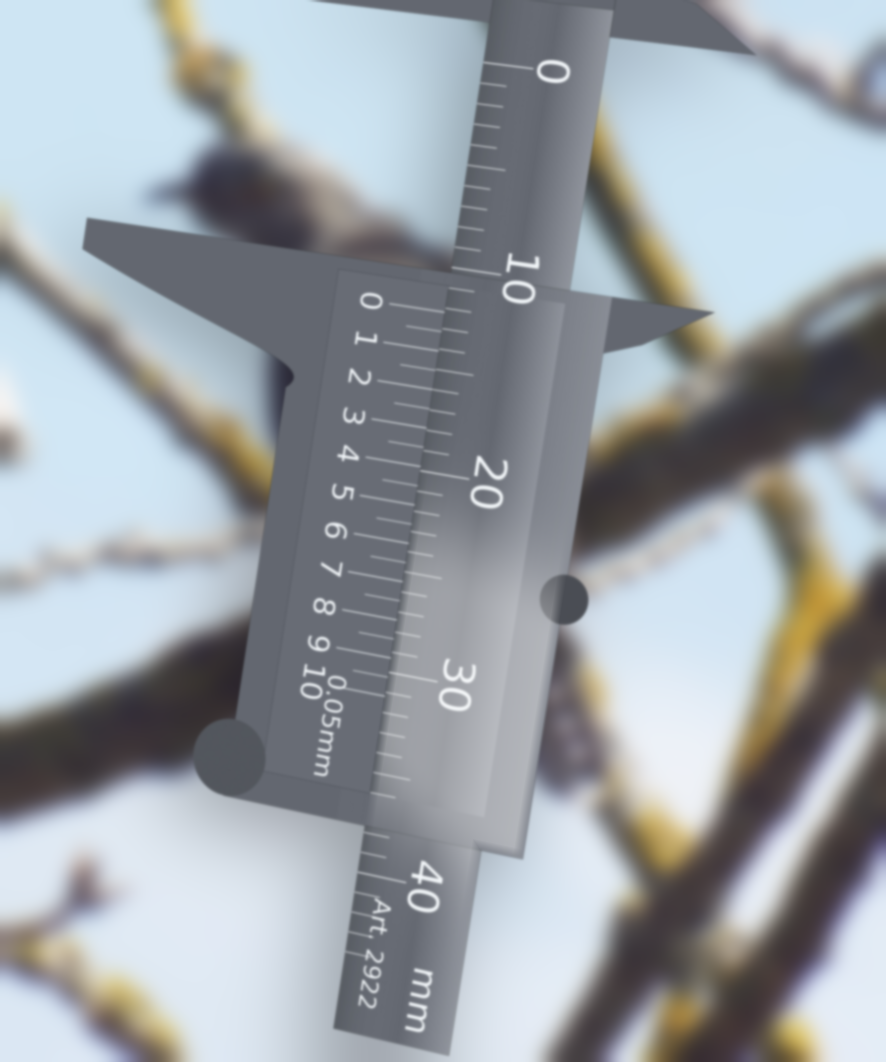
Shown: 12.2 mm
